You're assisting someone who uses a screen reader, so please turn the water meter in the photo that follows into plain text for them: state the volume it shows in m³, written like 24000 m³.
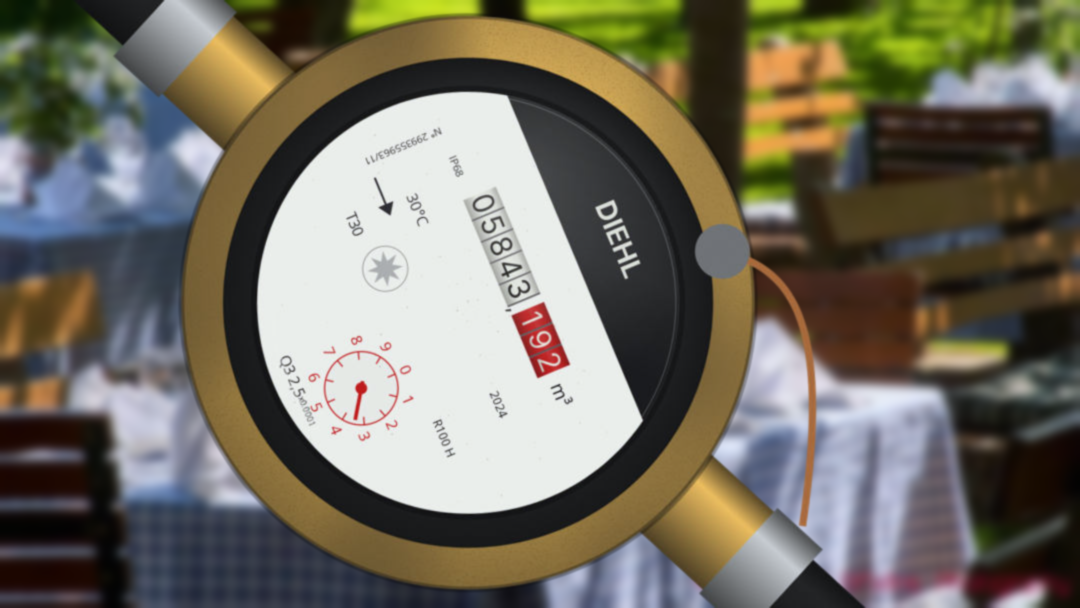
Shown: 5843.1923 m³
